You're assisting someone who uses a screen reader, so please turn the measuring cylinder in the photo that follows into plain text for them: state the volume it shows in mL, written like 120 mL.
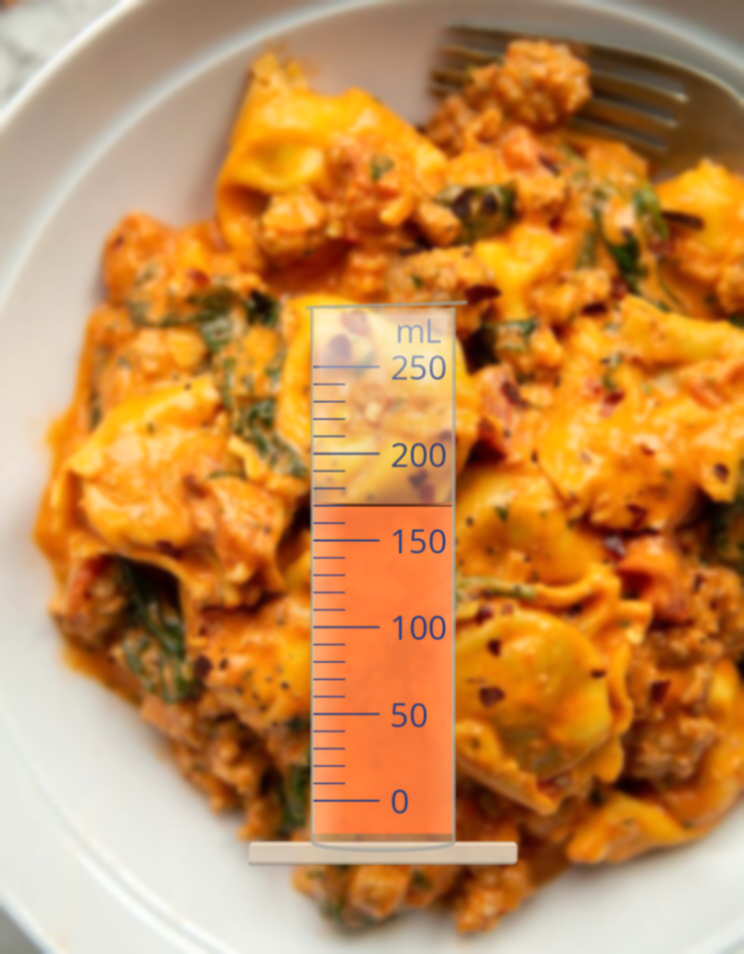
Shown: 170 mL
